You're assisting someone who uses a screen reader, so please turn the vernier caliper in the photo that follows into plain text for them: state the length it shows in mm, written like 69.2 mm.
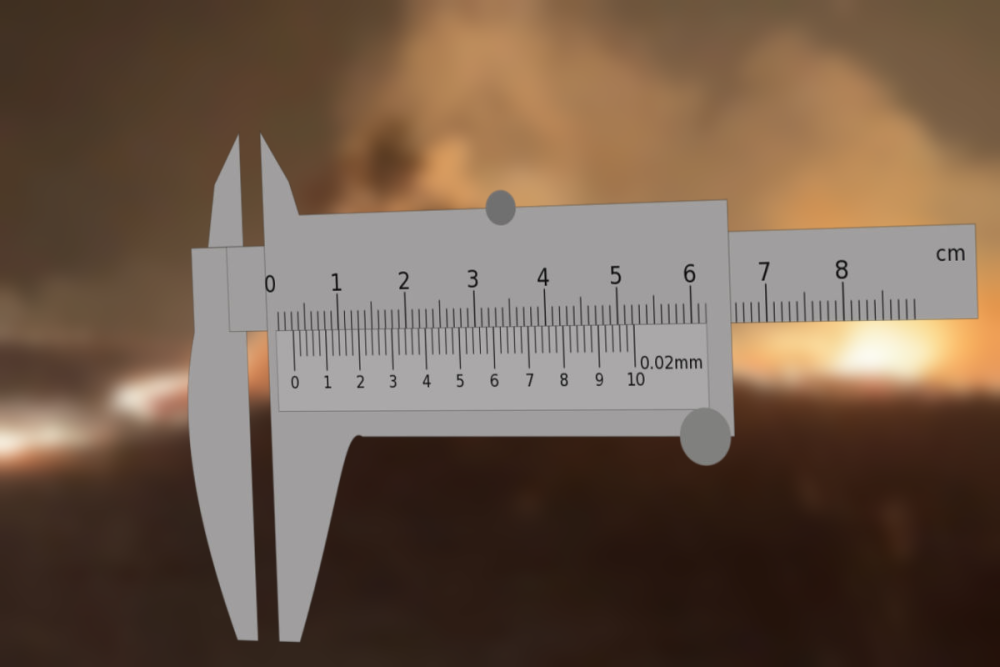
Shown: 3.2 mm
